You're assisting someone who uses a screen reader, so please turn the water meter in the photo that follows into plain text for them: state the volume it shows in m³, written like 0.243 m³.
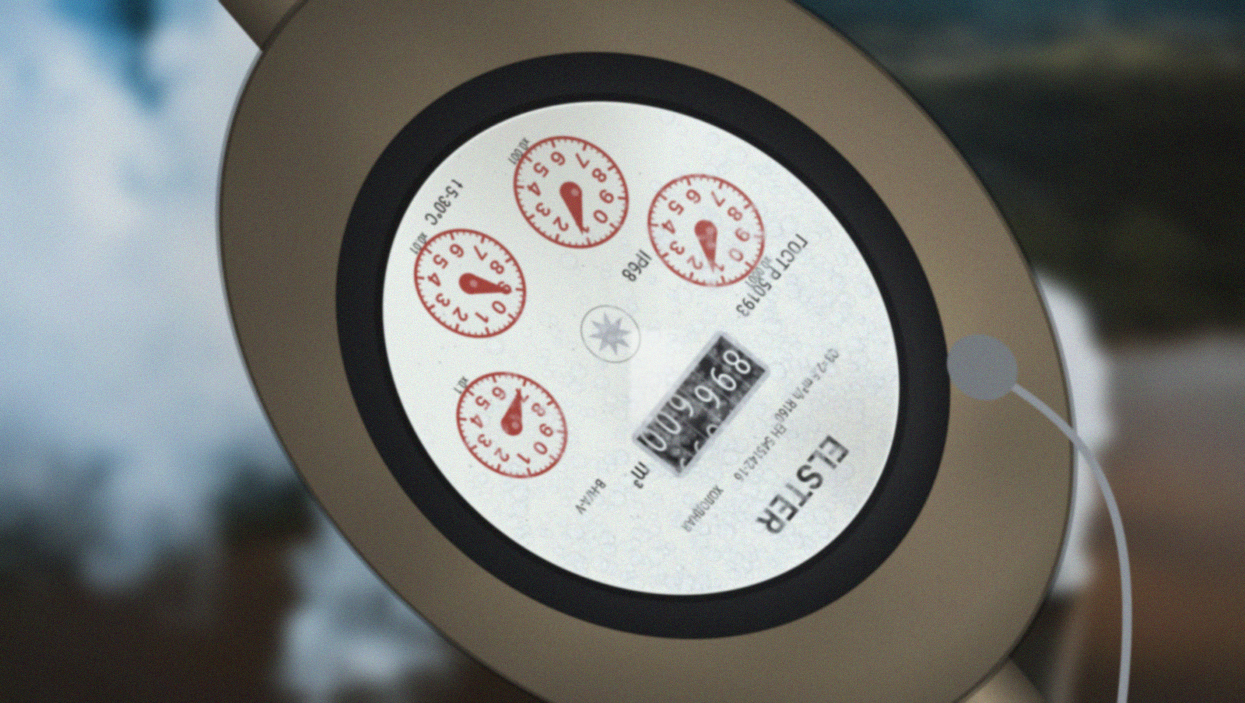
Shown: 896599.6911 m³
